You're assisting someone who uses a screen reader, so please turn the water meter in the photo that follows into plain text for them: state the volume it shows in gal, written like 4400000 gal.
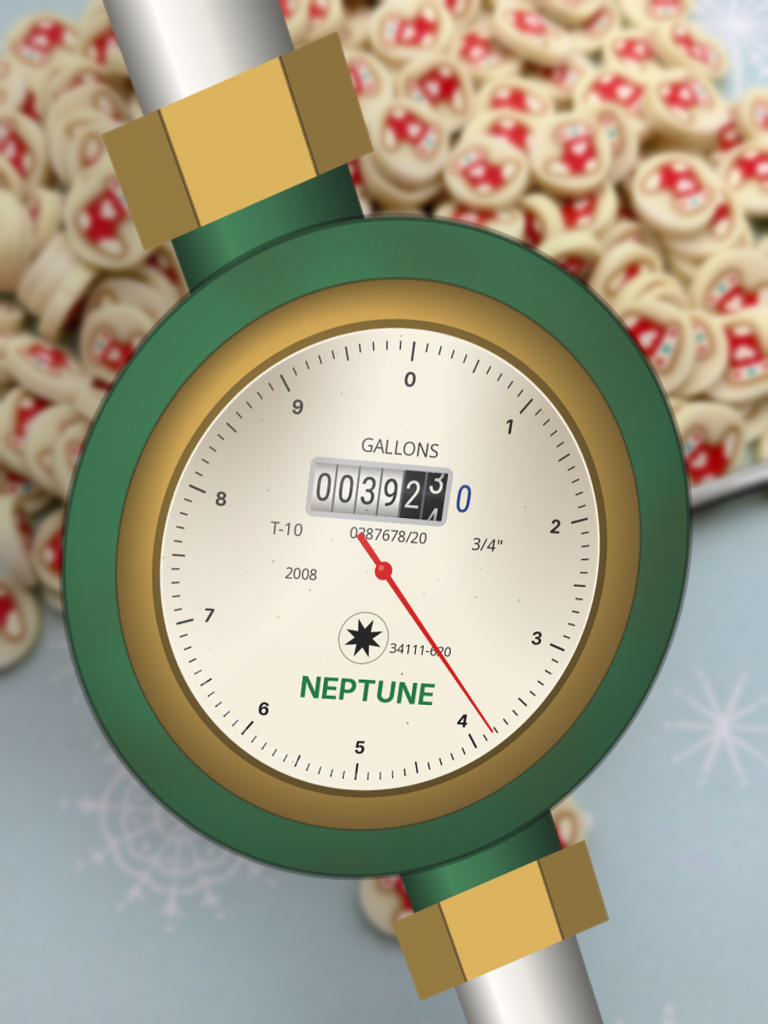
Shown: 39233.8 gal
